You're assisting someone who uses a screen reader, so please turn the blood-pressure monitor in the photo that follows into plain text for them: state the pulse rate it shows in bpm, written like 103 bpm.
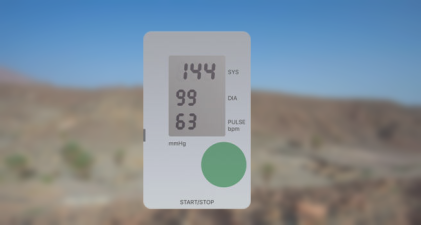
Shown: 63 bpm
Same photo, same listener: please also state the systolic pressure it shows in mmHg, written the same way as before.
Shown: 144 mmHg
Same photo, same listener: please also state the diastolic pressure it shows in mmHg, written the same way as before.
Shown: 99 mmHg
